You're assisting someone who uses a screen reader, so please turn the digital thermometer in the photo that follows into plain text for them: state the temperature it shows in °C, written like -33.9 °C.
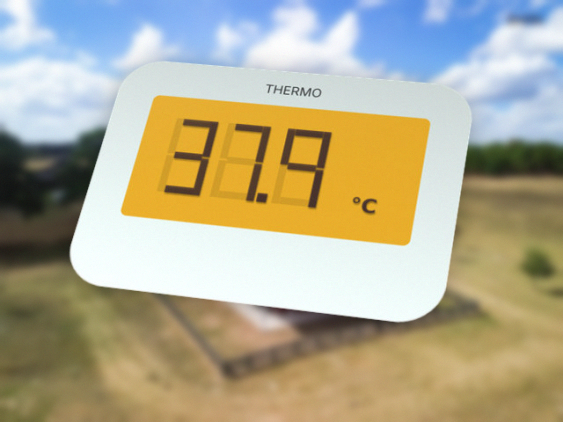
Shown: 37.9 °C
